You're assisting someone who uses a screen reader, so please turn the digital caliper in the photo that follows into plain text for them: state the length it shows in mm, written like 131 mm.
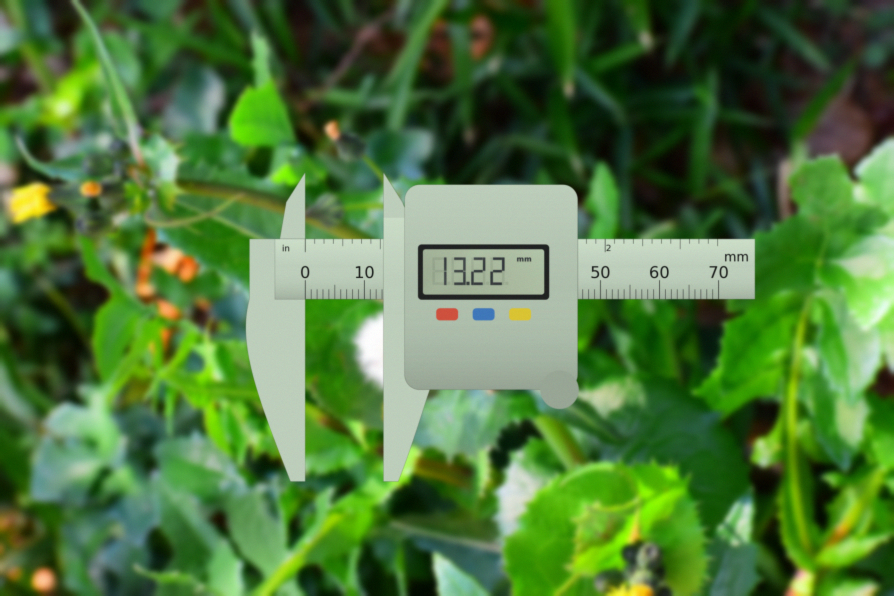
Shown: 13.22 mm
